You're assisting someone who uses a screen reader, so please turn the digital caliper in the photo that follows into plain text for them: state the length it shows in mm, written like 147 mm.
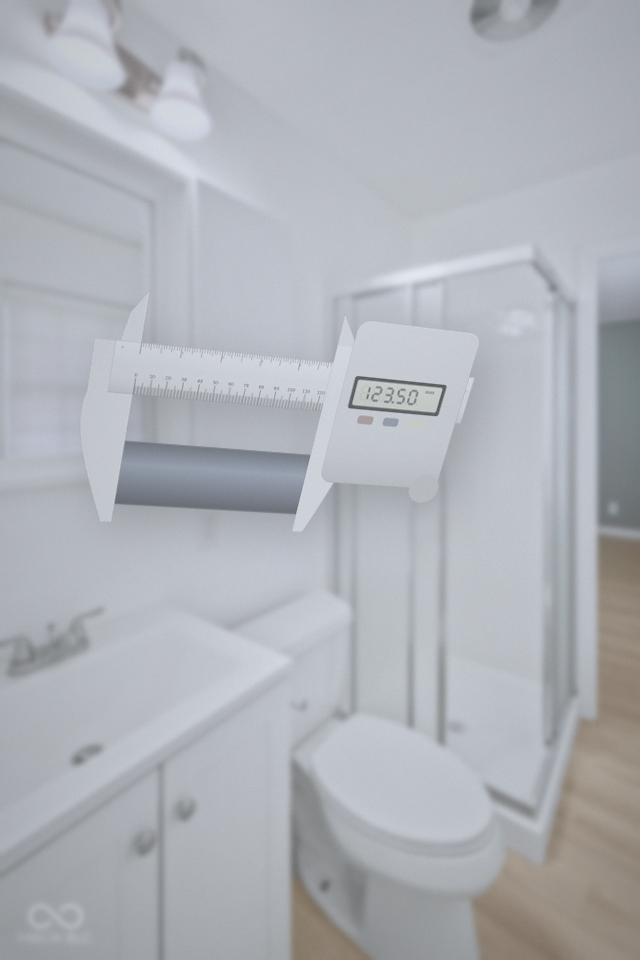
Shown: 123.50 mm
